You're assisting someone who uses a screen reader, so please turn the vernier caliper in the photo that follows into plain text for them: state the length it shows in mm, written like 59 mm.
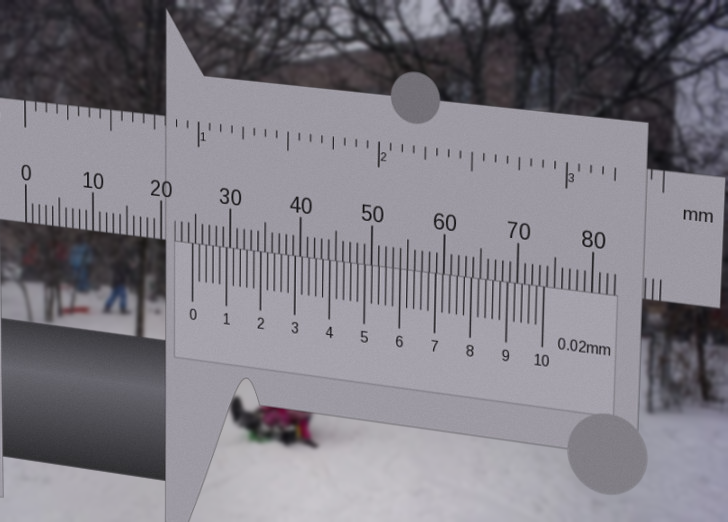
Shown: 24.6 mm
